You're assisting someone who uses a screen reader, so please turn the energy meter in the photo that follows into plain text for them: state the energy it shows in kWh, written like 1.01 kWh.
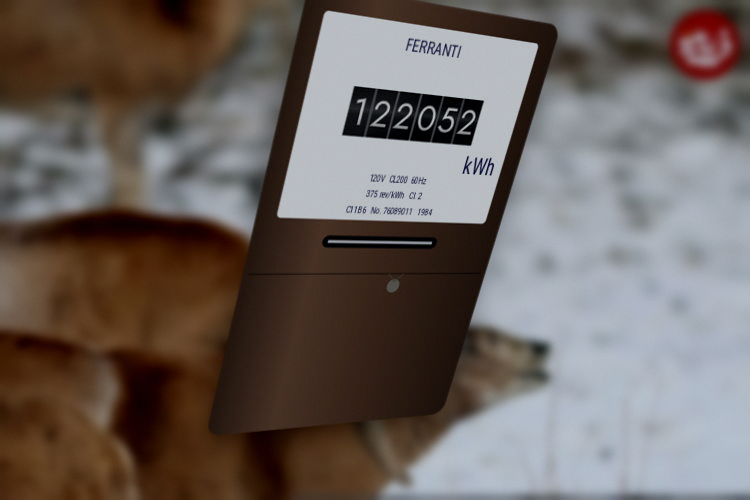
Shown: 122052 kWh
